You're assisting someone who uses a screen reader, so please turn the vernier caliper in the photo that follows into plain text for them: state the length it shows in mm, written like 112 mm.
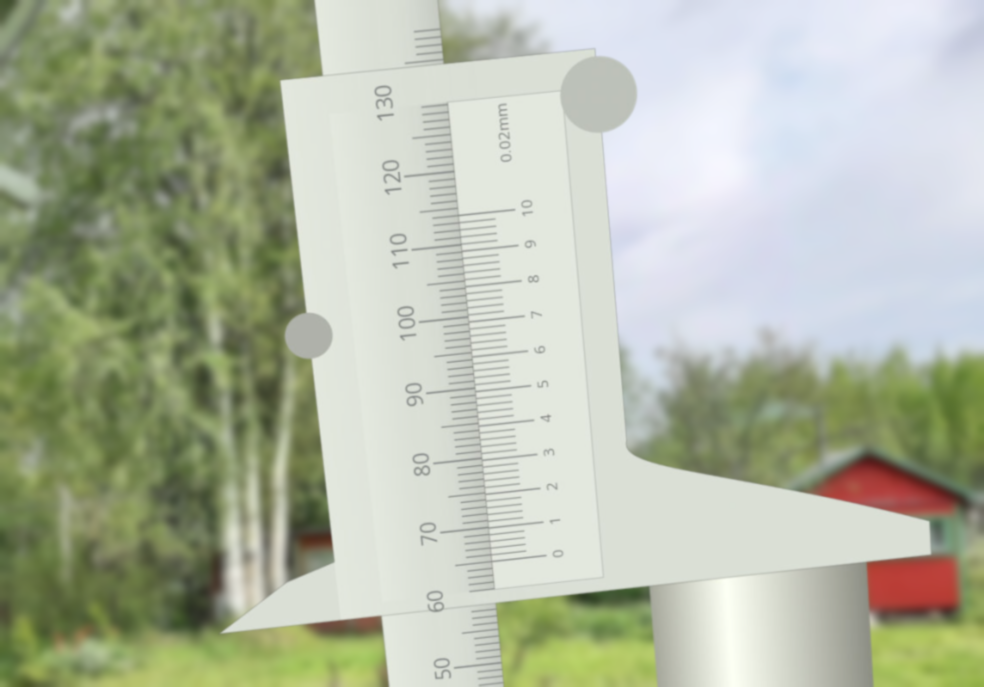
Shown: 65.0 mm
